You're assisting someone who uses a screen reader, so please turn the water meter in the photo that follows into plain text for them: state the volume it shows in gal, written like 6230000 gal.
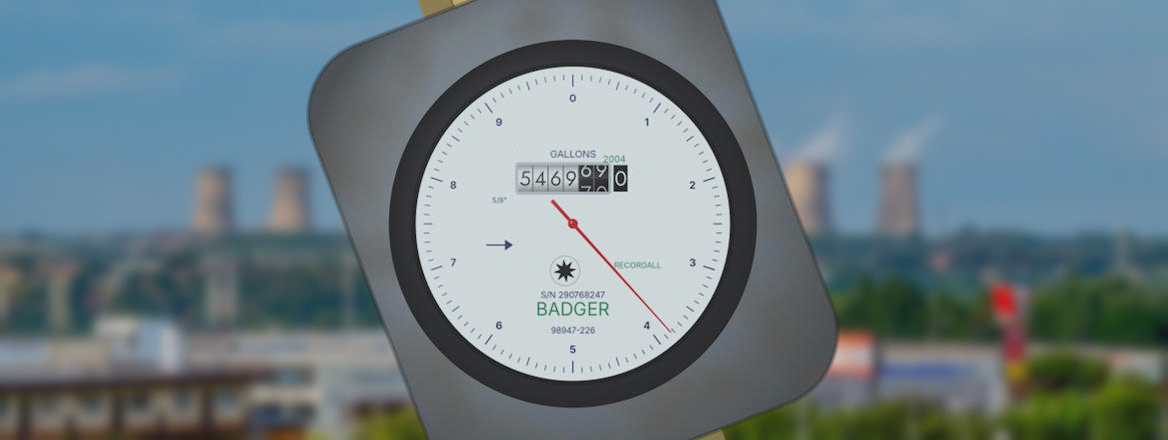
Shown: 5469693.8 gal
